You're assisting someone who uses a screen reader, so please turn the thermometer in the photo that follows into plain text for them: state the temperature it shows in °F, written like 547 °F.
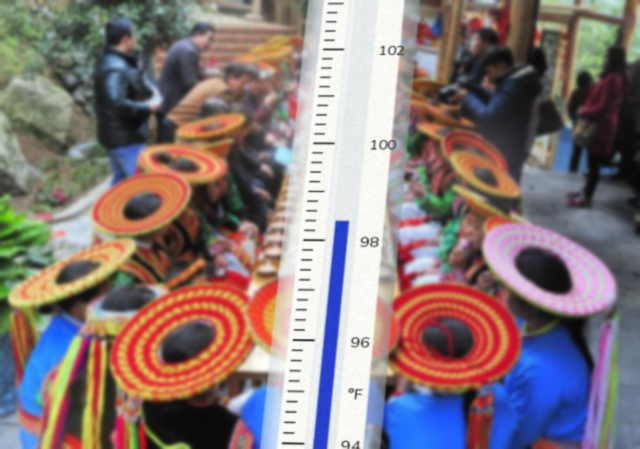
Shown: 98.4 °F
